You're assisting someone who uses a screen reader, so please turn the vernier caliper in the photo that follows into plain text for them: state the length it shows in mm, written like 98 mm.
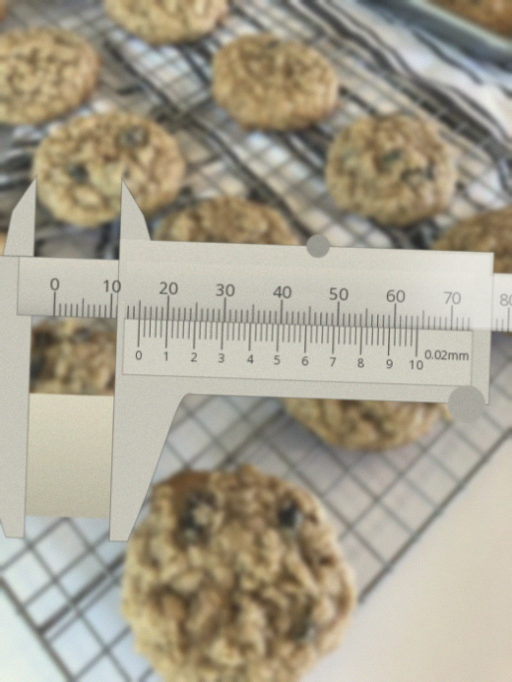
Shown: 15.0 mm
